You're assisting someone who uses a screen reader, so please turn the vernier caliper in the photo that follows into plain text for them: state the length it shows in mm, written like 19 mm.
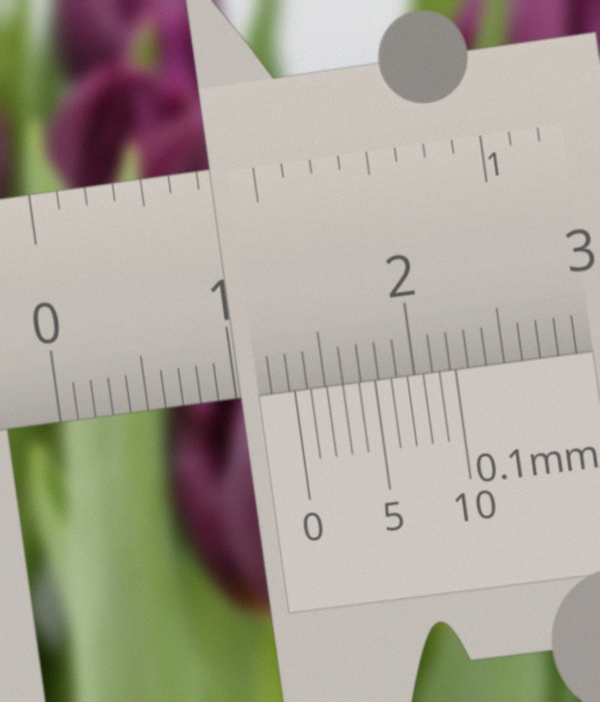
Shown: 13.3 mm
